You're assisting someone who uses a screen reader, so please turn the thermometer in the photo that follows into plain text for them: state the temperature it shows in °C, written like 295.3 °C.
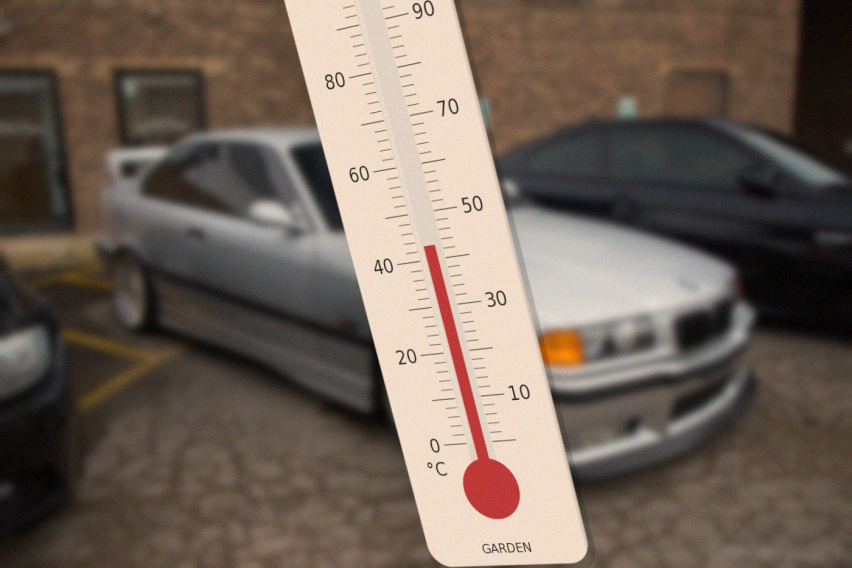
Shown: 43 °C
